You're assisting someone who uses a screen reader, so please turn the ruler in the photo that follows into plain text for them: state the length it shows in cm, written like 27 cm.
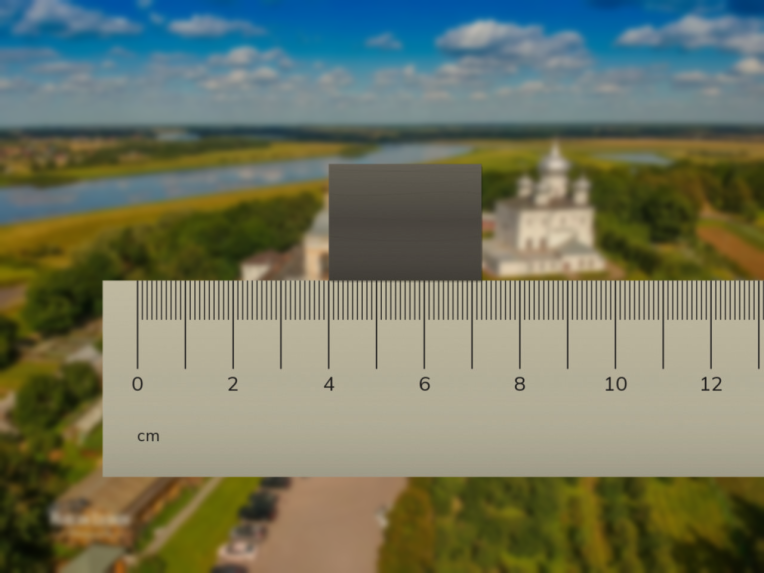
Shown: 3.2 cm
